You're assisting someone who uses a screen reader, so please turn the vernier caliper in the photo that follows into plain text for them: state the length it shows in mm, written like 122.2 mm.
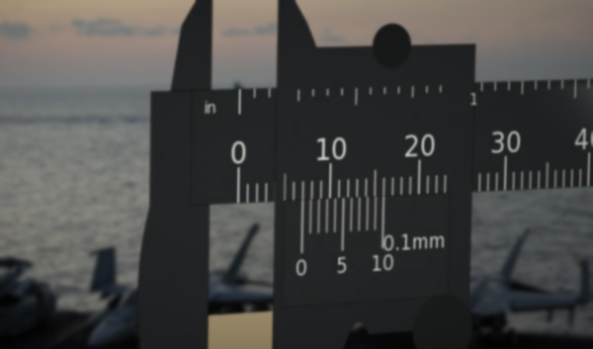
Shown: 7.0 mm
